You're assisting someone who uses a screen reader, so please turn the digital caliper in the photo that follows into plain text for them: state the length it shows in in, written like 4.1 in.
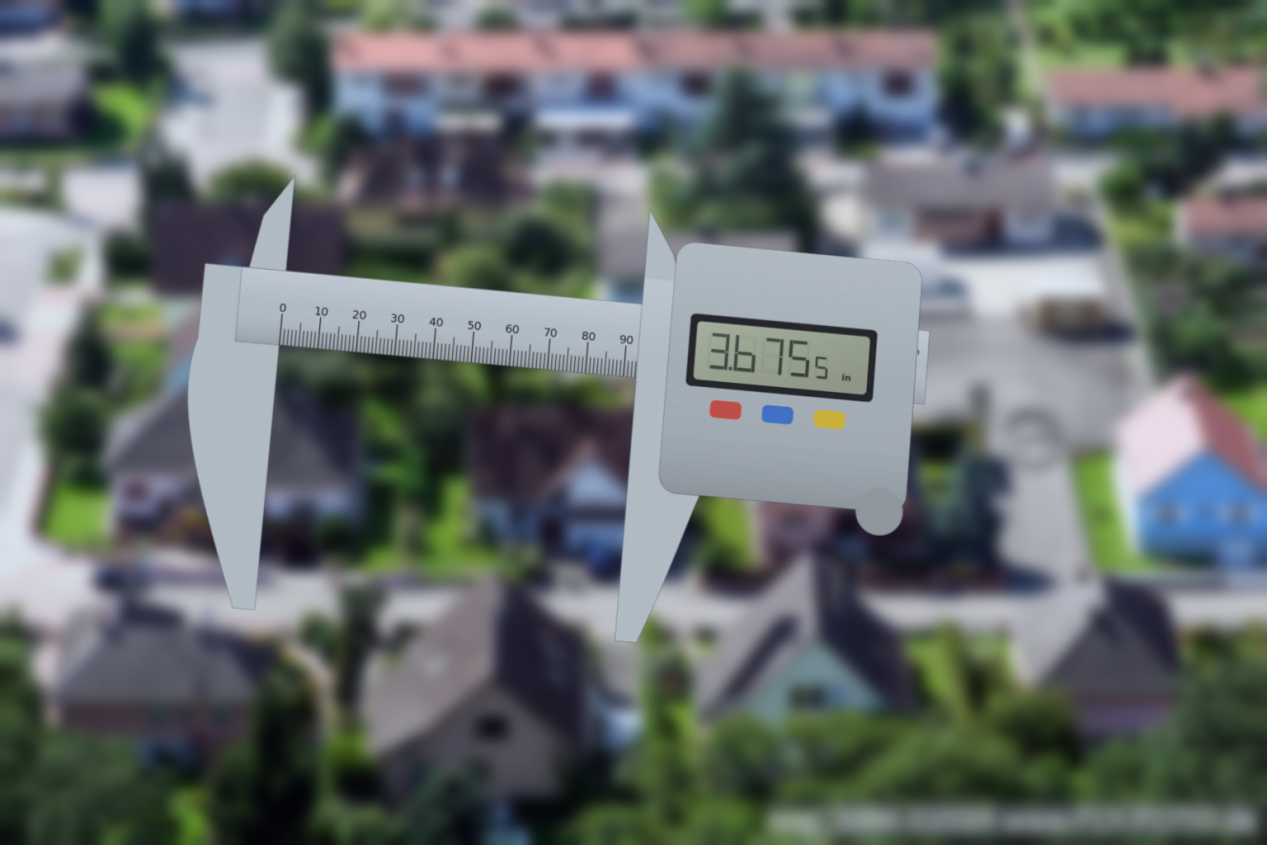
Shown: 3.6755 in
